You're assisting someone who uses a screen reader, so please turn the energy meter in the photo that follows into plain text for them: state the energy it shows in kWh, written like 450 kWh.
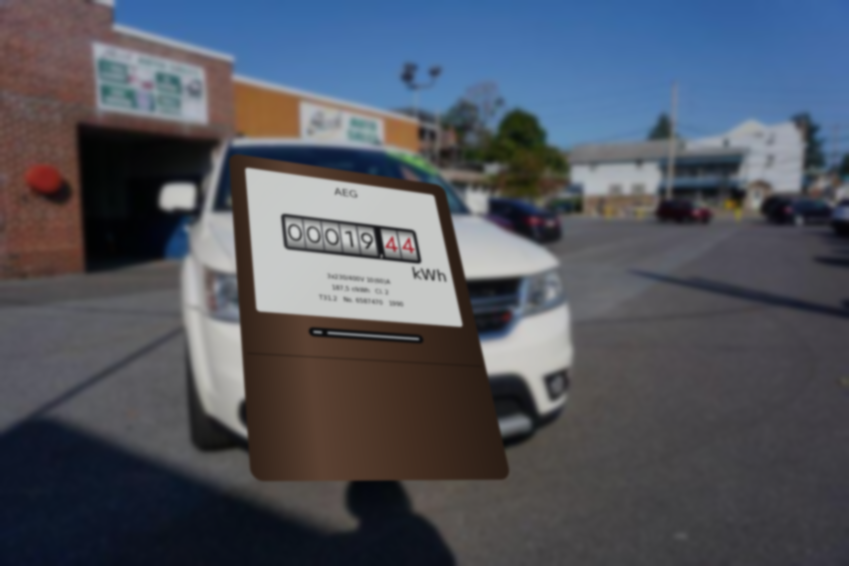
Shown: 19.44 kWh
